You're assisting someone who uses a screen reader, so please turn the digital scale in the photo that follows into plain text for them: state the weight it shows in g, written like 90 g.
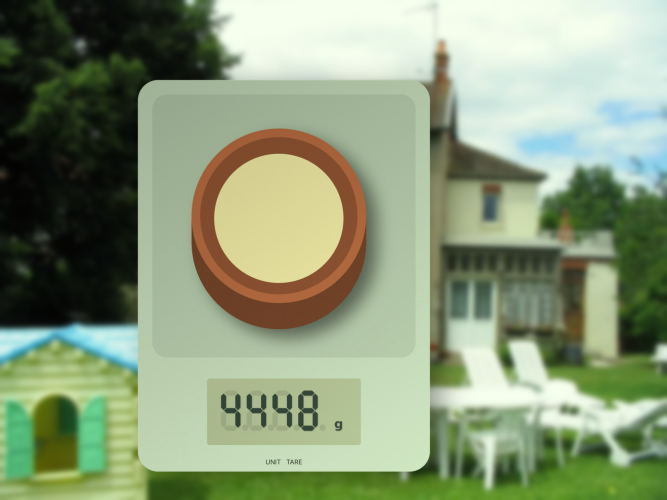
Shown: 4448 g
